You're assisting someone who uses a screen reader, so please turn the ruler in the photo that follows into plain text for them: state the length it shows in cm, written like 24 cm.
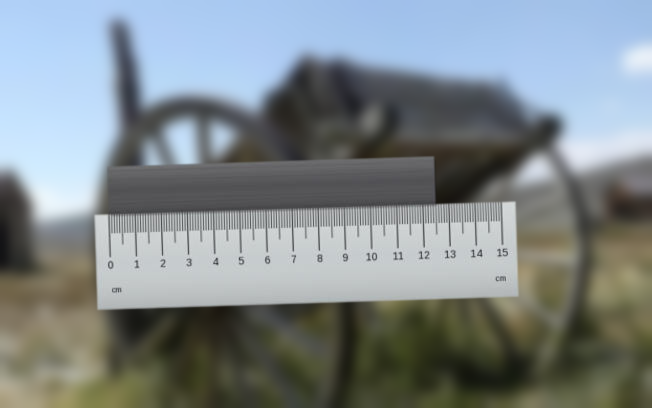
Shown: 12.5 cm
